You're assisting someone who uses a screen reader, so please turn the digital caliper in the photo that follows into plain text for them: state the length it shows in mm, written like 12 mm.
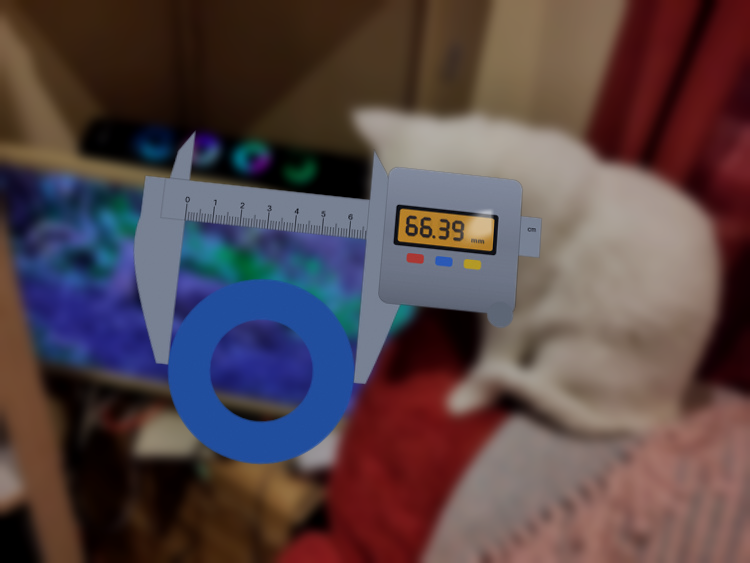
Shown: 66.39 mm
